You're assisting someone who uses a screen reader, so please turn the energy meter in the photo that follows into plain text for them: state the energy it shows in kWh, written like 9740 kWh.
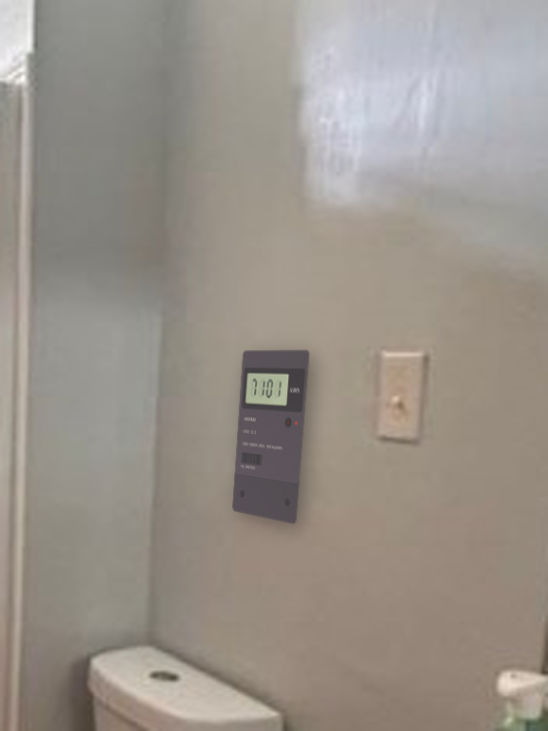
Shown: 7101 kWh
